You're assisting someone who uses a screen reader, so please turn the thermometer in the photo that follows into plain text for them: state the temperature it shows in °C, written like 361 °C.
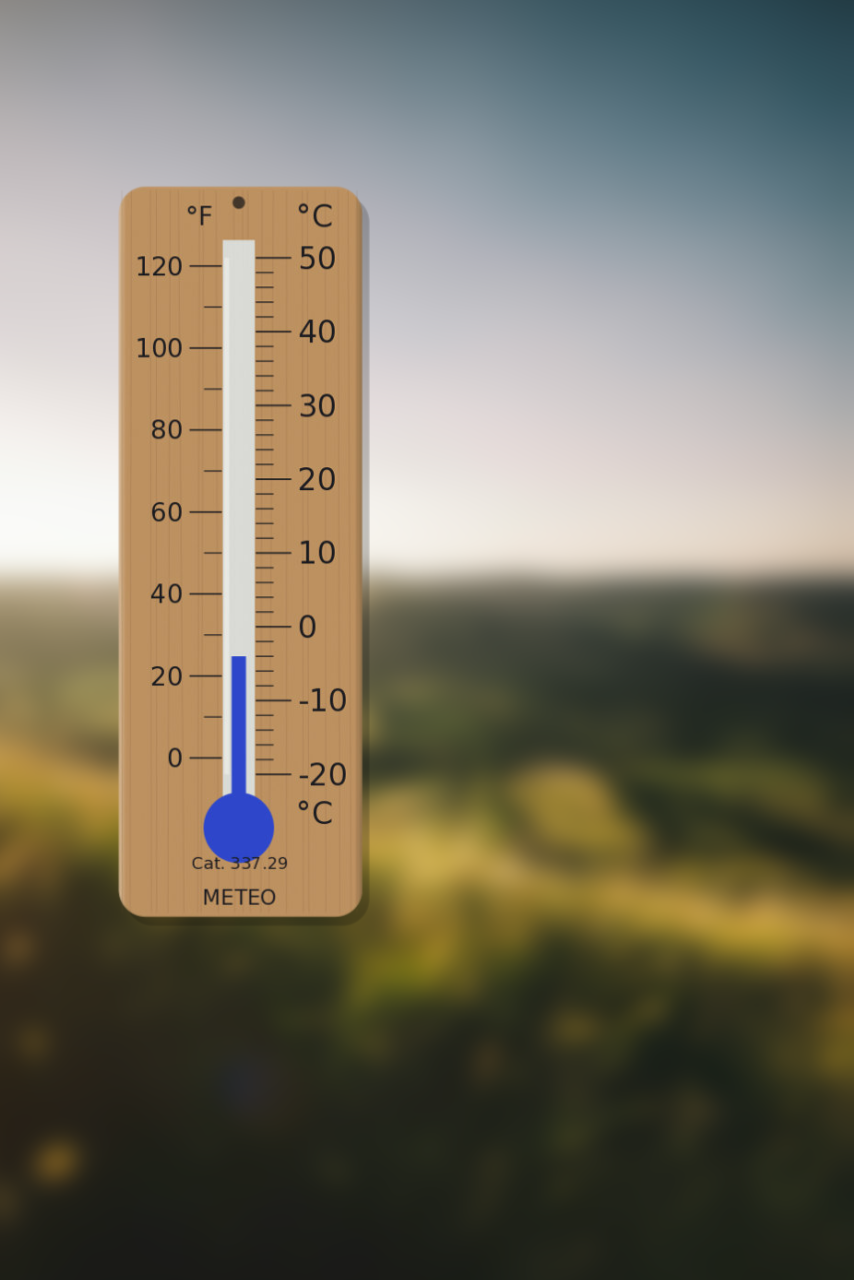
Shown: -4 °C
